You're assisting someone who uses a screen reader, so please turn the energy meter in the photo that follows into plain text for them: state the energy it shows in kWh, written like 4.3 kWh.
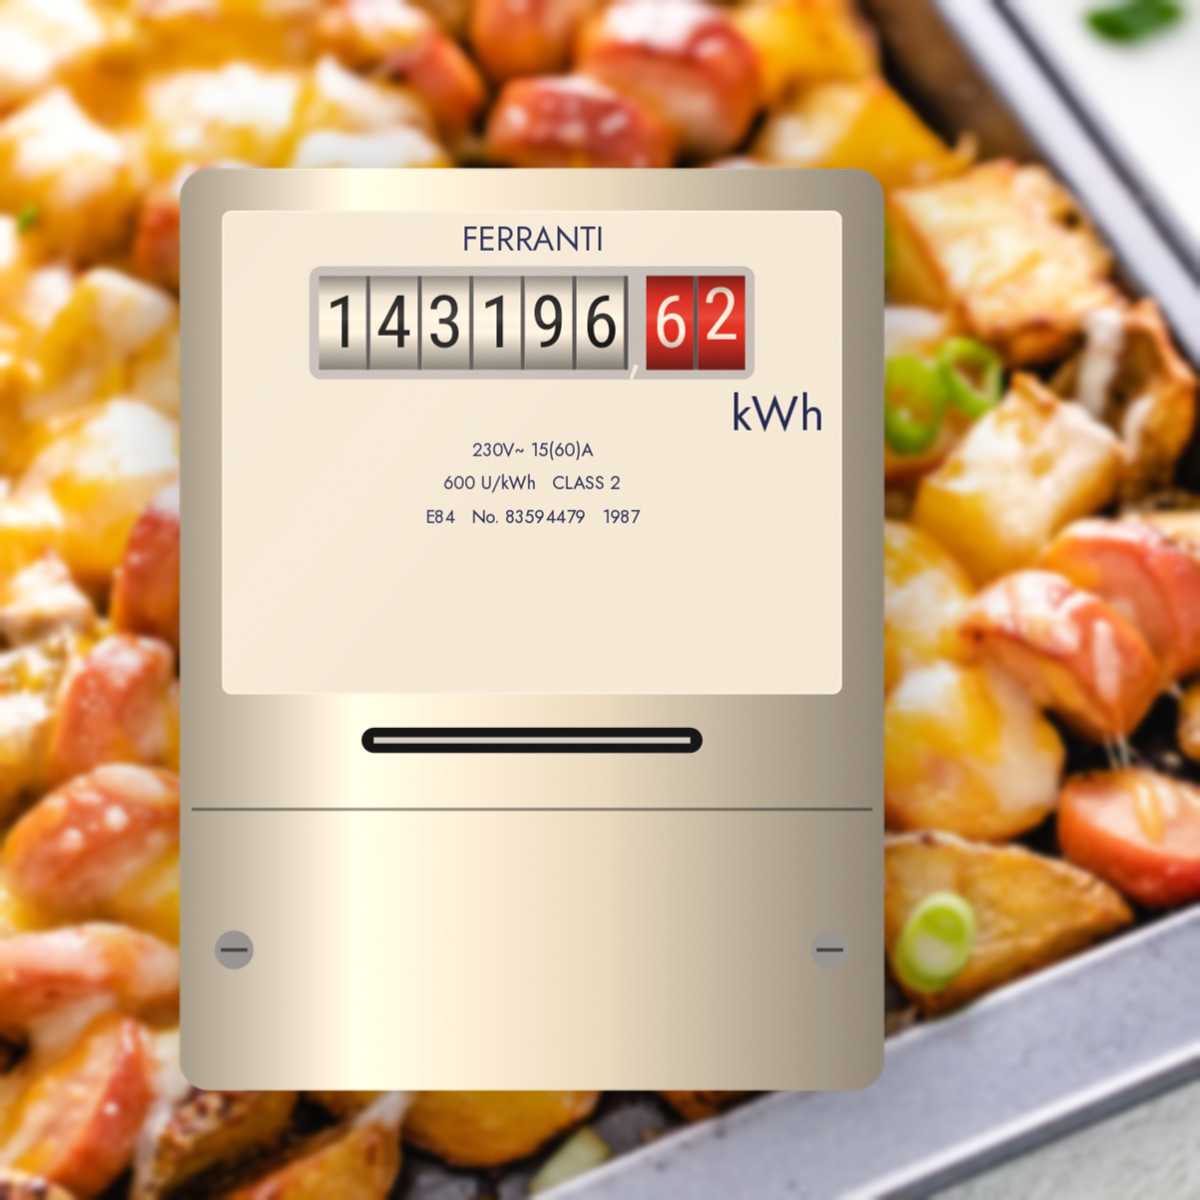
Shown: 143196.62 kWh
